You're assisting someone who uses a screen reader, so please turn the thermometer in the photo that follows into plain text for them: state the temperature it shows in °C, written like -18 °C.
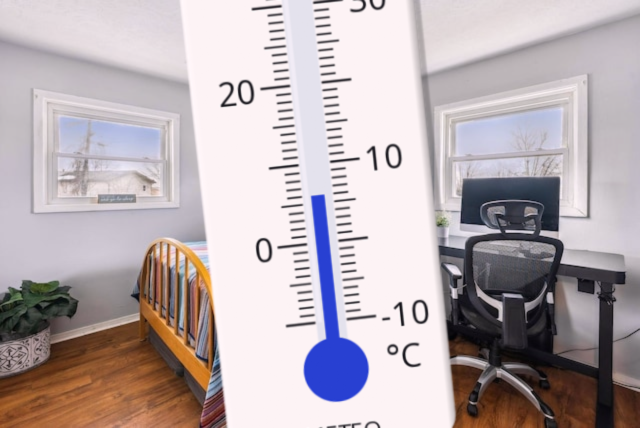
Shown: 6 °C
